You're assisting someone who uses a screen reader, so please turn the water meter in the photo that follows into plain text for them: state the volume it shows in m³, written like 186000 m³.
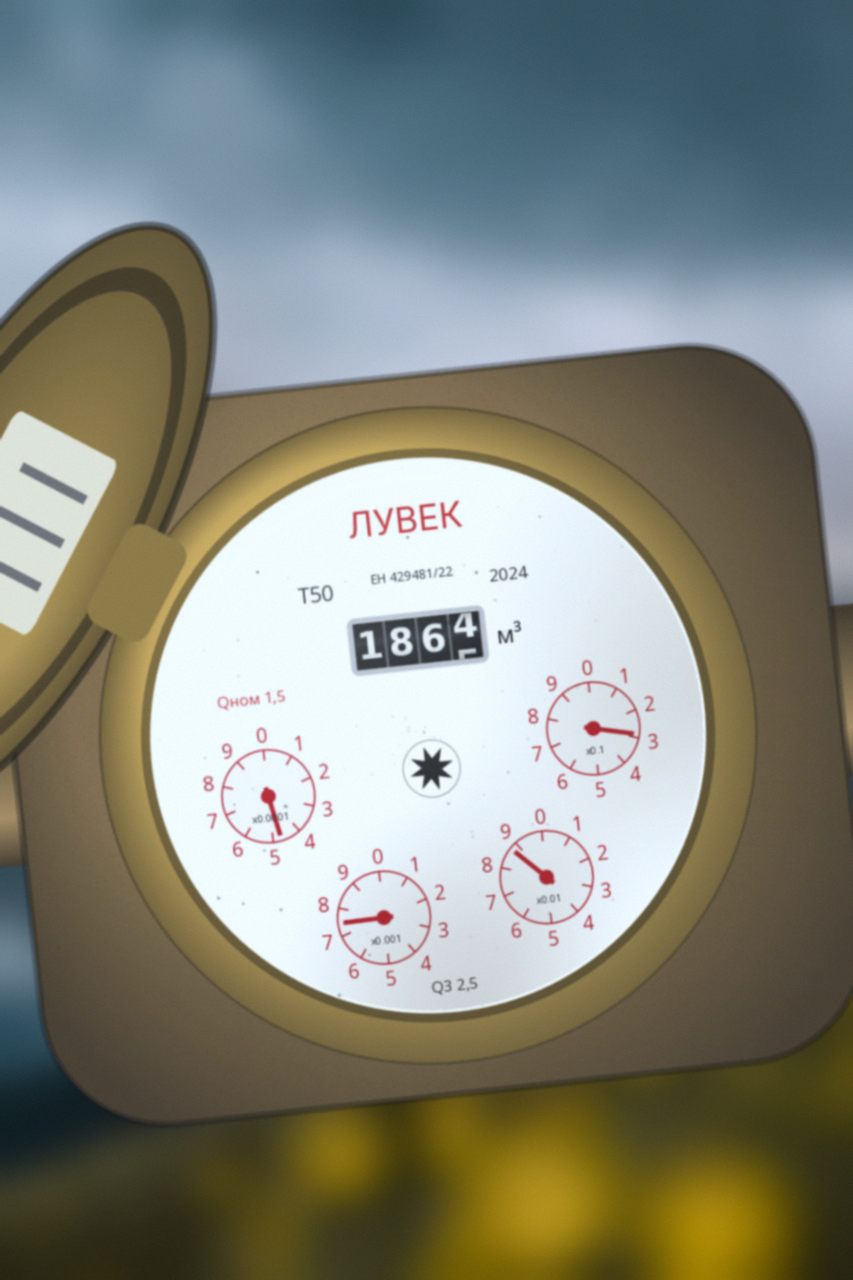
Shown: 1864.2874 m³
